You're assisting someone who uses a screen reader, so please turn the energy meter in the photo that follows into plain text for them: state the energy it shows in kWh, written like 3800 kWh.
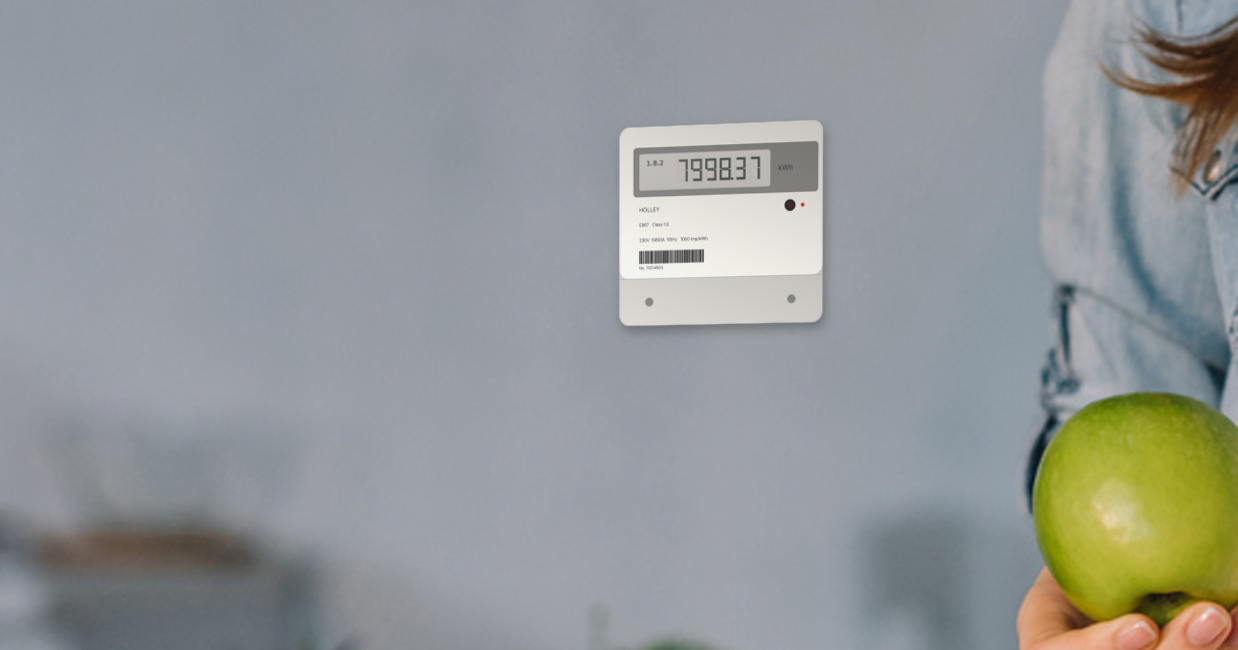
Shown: 7998.37 kWh
